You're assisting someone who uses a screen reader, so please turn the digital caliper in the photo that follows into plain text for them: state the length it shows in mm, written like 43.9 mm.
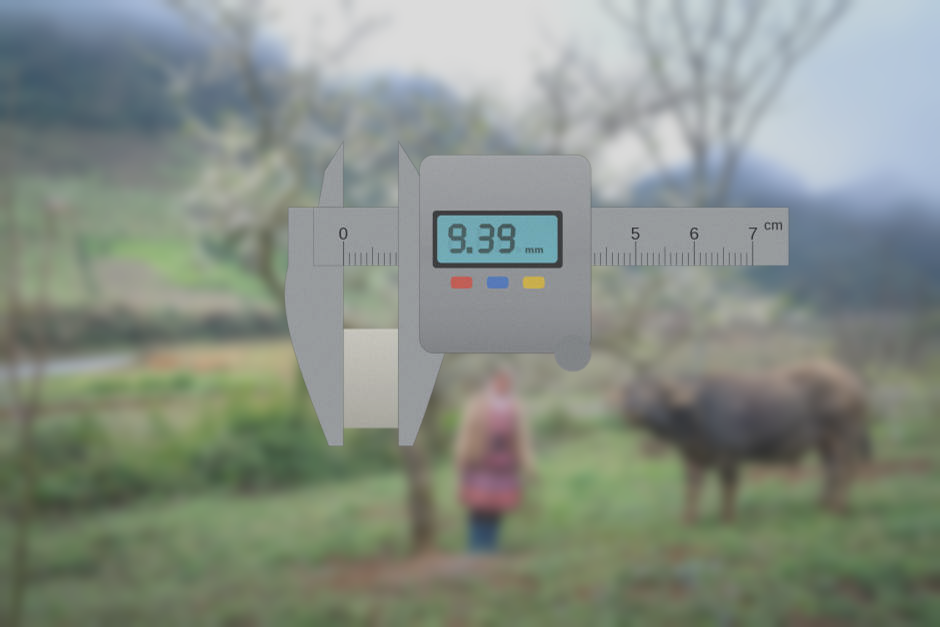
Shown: 9.39 mm
